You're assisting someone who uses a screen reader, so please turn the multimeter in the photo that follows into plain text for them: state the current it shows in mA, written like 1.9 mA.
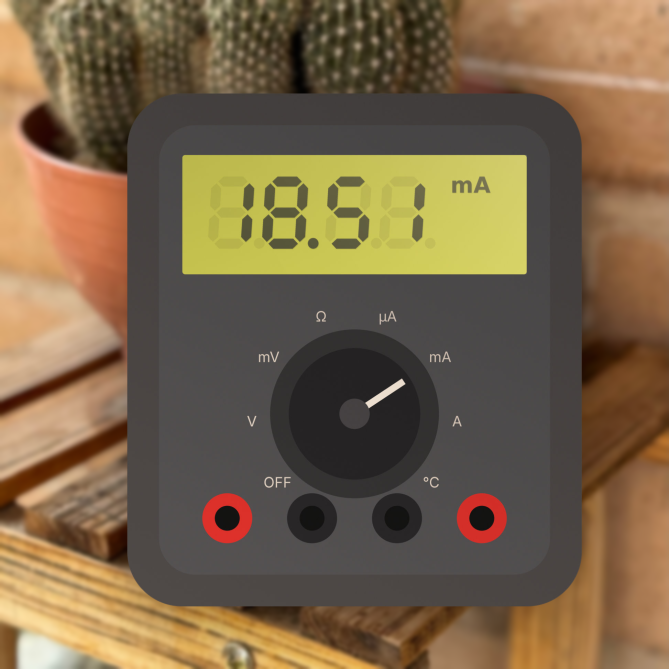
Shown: 18.51 mA
